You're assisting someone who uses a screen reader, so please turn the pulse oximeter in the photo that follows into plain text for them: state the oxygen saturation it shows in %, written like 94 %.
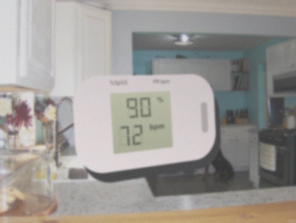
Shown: 90 %
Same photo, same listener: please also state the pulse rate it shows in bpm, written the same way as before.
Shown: 72 bpm
